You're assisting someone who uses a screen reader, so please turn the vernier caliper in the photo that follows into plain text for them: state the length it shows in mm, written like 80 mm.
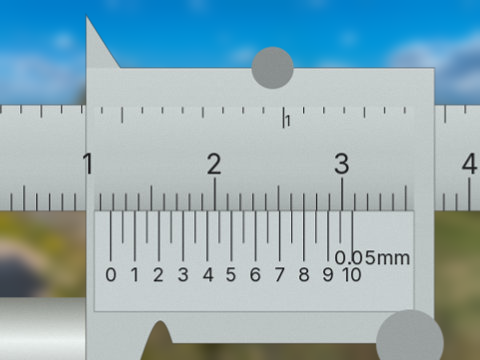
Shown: 11.8 mm
